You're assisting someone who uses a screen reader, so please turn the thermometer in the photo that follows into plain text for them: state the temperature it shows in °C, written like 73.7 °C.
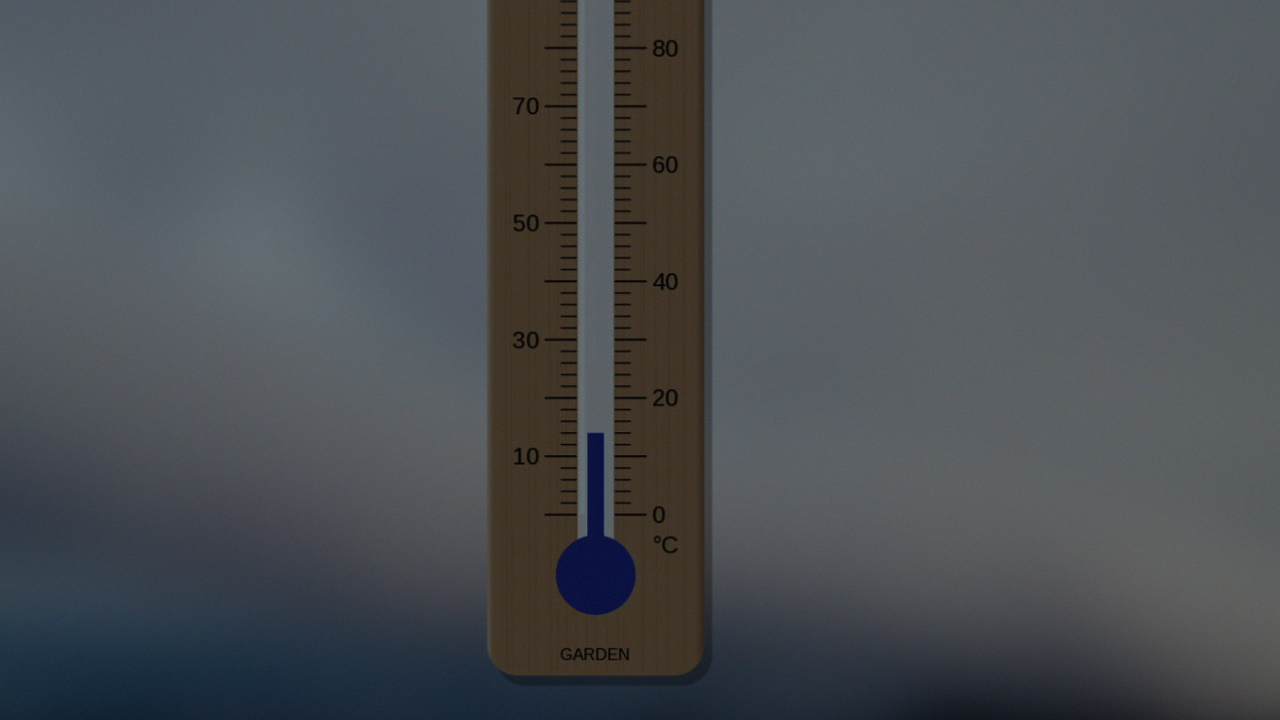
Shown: 14 °C
